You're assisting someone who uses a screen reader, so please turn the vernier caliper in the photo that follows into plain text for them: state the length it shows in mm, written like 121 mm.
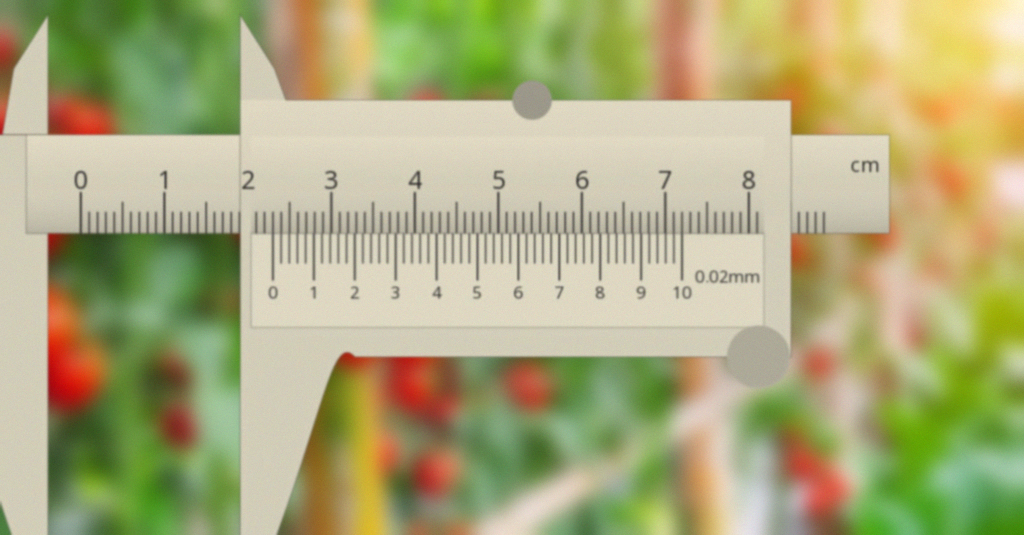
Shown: 23.0 mm
